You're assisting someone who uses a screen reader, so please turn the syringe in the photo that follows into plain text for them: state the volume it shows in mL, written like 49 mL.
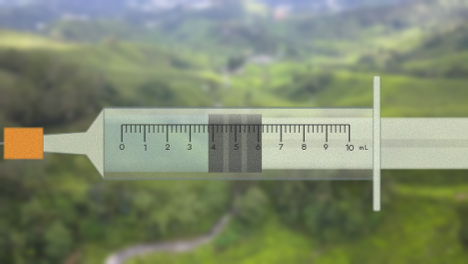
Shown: 3.8 mL
